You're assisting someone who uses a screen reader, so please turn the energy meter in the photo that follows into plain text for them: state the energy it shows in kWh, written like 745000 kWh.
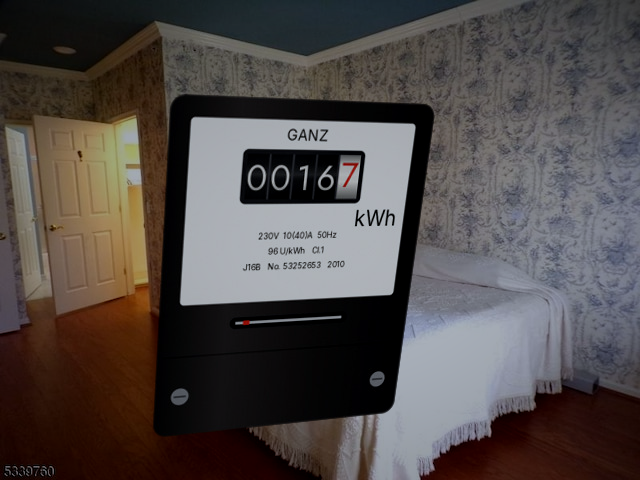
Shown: 16.7 kWh
